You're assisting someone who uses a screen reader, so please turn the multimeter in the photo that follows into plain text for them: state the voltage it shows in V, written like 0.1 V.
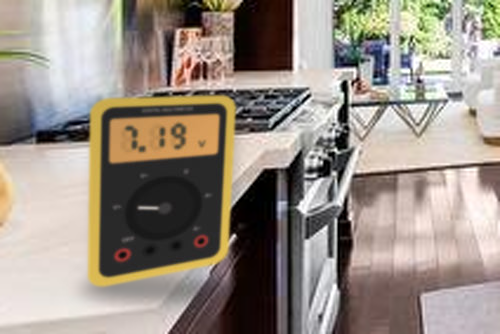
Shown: 7.19 V
